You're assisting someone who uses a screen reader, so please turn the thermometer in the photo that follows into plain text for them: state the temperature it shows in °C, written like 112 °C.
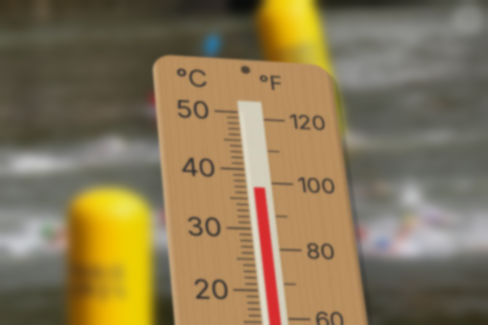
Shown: 37 °C
